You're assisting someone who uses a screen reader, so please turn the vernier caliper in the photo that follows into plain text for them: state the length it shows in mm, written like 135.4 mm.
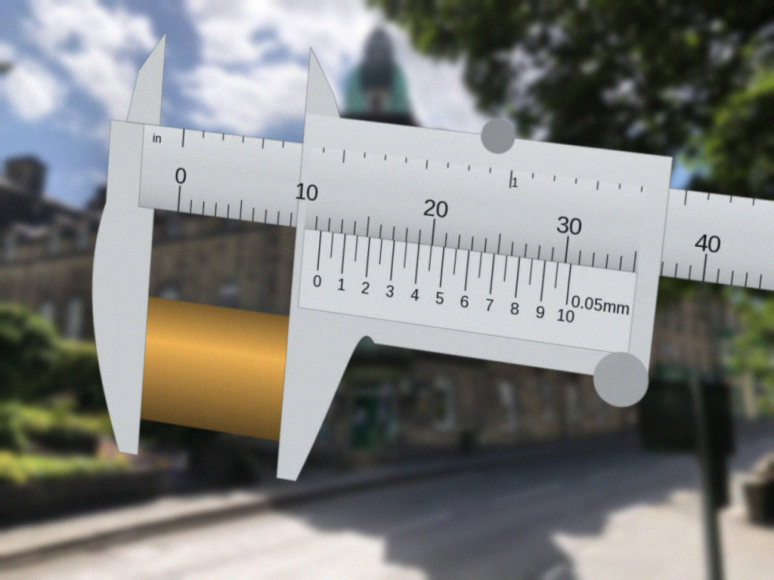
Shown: 11.4 mm
